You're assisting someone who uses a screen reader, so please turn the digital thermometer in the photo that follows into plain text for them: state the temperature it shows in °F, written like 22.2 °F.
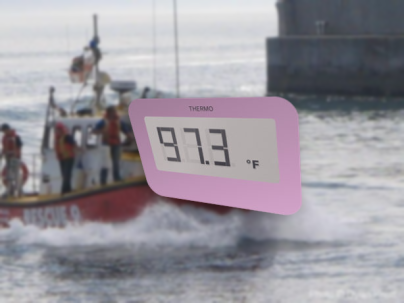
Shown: 97.3 °F
